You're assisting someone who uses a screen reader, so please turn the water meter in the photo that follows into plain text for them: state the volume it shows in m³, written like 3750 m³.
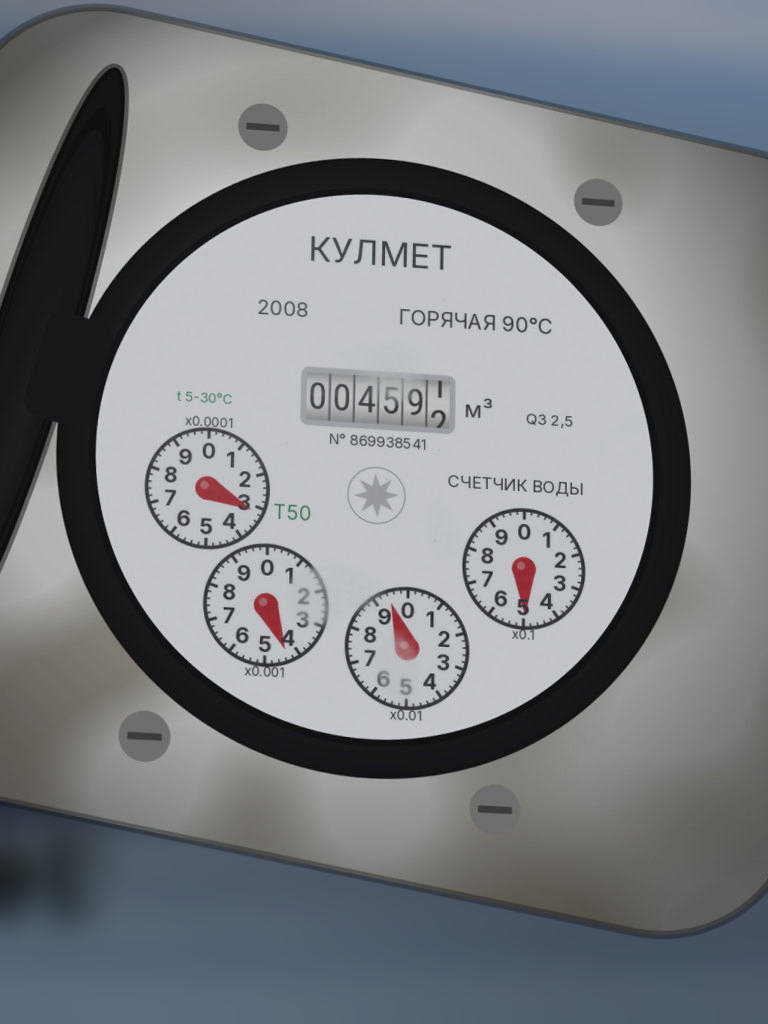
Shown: 4591.4943 m³
